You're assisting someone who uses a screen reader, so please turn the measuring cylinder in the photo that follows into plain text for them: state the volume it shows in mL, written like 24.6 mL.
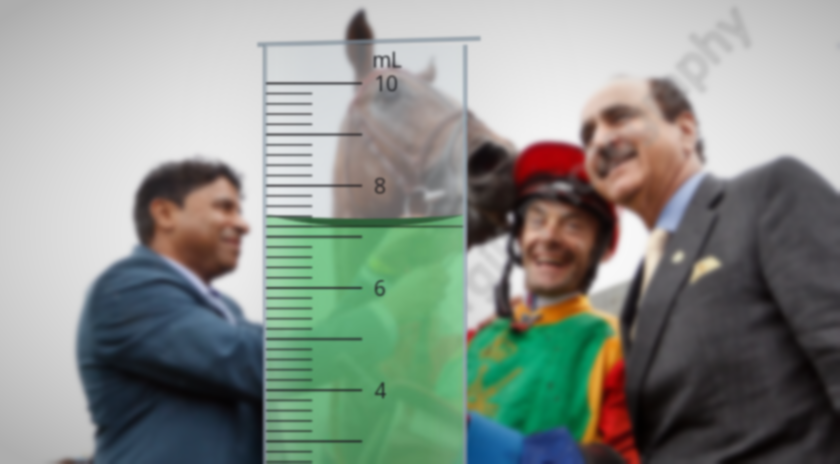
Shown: 7.2 mL
